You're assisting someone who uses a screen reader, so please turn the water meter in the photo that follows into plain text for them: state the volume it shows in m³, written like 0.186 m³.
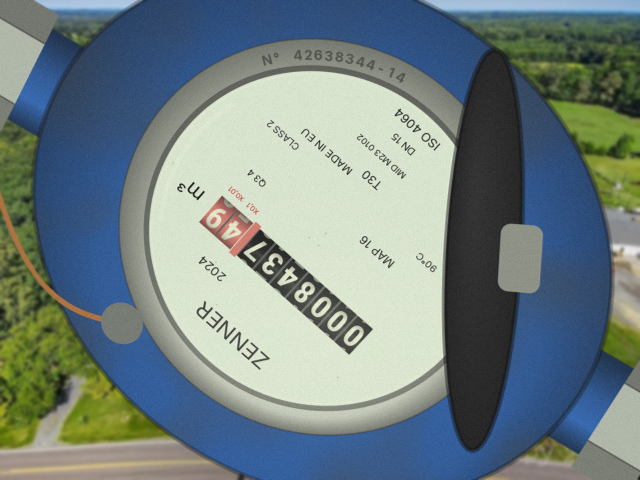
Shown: 8437.49 m³
